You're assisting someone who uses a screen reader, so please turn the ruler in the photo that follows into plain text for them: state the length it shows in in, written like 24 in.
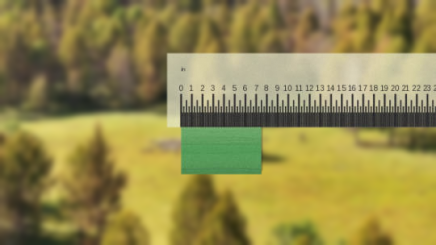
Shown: 7.5 in
